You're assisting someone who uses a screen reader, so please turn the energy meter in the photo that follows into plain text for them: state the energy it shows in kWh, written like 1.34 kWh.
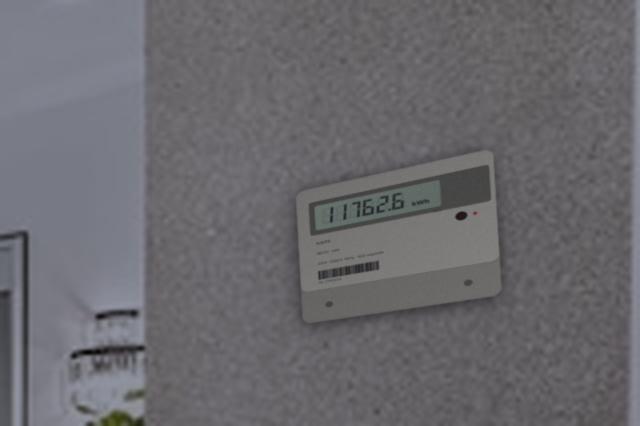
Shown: 11762.6 kWh
